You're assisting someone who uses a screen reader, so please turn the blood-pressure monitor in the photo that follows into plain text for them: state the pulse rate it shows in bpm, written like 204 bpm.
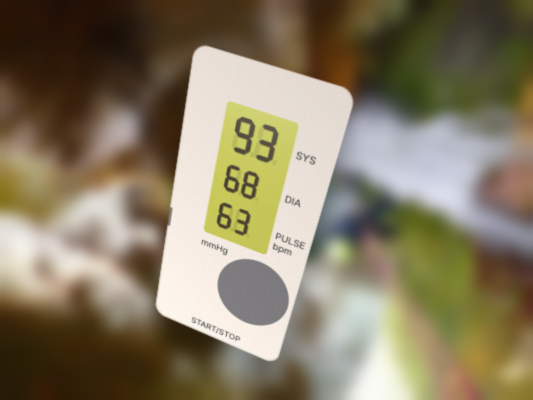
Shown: 63 bpm
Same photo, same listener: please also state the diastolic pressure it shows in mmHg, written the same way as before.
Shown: 68 mmHg
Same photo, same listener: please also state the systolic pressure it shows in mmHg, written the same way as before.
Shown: 93 mmHg
